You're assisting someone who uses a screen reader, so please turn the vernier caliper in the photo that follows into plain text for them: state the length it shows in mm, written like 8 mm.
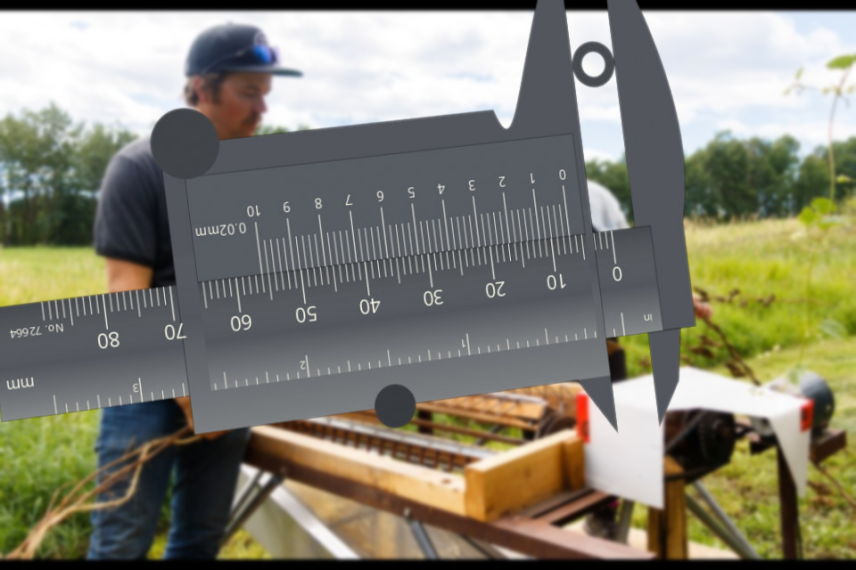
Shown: 7.0 mm
